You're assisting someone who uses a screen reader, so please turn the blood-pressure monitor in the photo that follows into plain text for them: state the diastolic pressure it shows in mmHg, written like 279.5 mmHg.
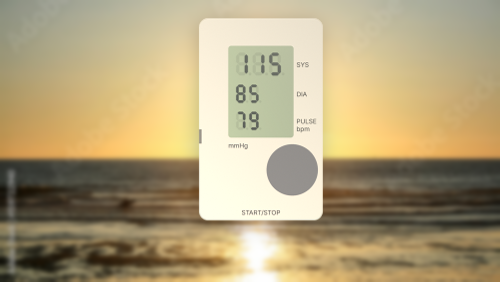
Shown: 85 mmHg
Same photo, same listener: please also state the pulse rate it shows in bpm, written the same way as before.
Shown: 79 bpm
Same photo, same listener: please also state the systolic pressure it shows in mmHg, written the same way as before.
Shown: 115 mmHg
